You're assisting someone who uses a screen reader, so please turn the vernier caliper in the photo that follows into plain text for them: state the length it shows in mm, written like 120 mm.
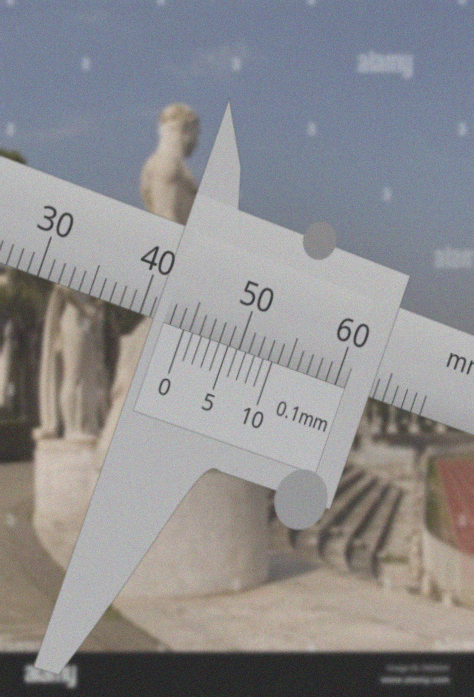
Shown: 44.4 mm
